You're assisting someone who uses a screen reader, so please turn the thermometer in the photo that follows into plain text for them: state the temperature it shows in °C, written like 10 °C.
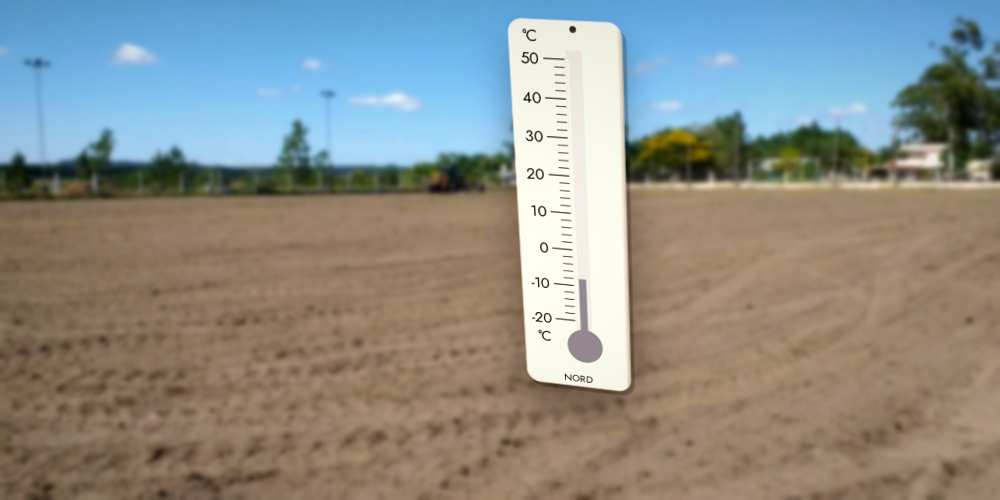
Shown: -8 °C
